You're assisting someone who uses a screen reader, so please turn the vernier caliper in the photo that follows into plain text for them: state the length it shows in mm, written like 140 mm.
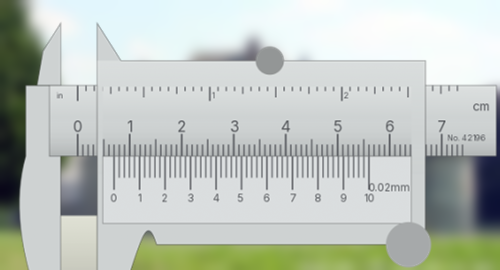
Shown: 7.0 mm
